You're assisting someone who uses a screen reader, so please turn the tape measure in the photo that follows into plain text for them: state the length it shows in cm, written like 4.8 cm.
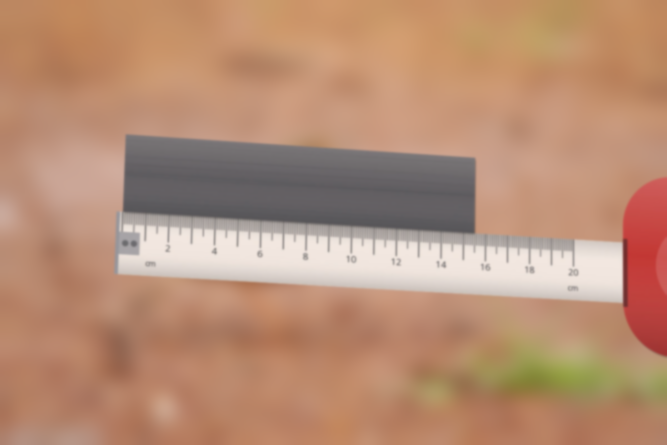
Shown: 15.5 cm
